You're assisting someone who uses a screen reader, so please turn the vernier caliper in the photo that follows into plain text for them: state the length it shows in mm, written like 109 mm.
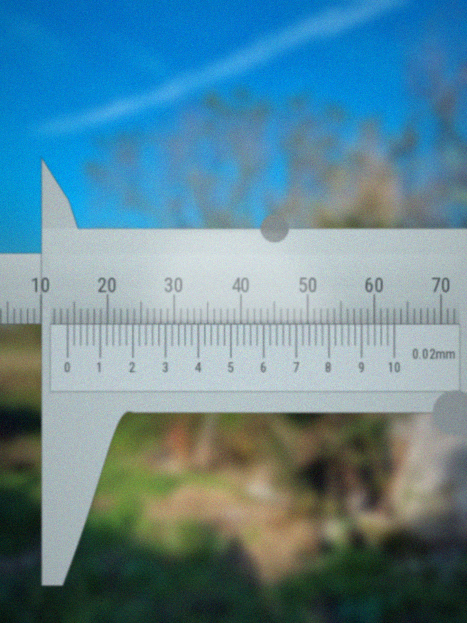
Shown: 14.0 mm
